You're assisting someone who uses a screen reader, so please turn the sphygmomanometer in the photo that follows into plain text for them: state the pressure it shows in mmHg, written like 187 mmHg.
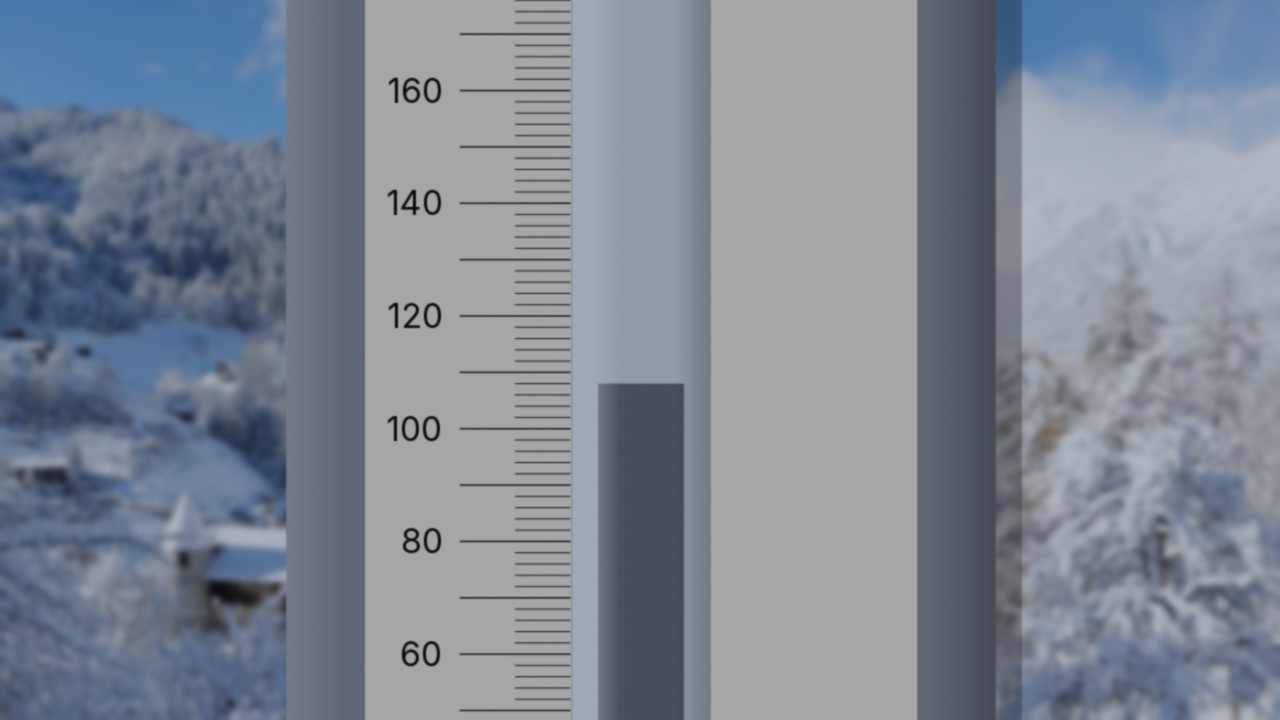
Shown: 108 mmHg
